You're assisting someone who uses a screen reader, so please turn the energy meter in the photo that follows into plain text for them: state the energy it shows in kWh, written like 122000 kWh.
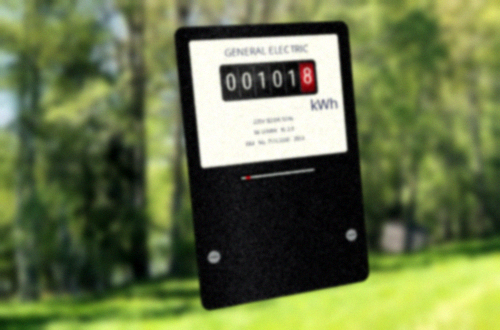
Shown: 101.8 kWh
